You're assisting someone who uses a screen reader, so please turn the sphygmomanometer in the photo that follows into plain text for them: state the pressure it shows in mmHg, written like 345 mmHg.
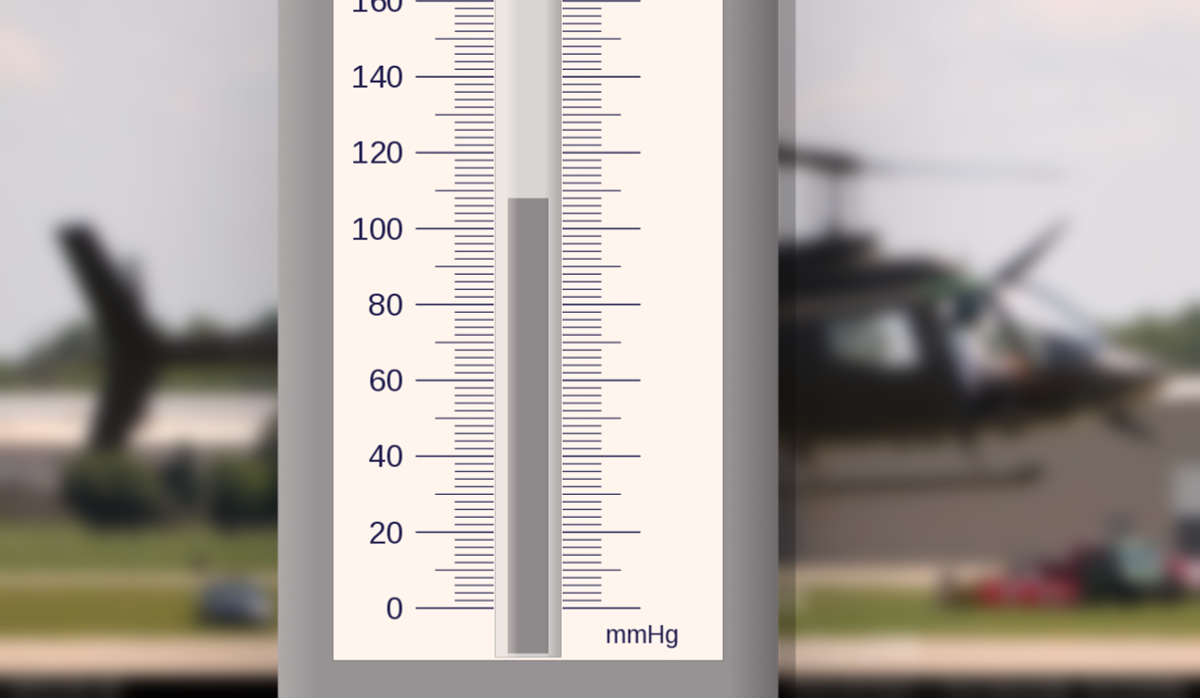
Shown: 108 mmHg
